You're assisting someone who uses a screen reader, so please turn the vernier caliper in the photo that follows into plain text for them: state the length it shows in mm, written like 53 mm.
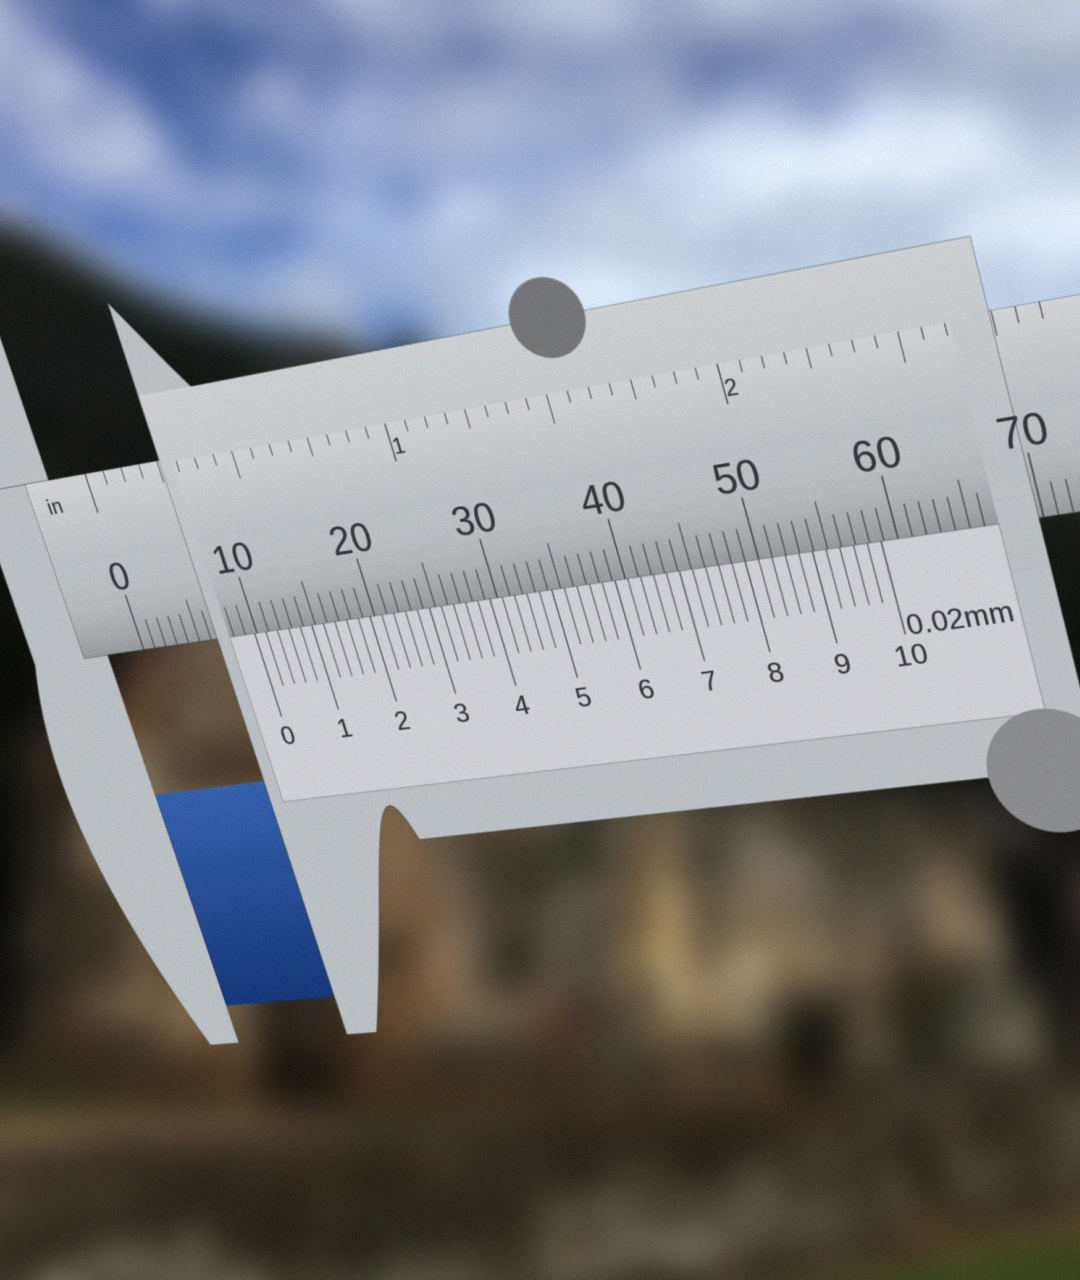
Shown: 9.8 mm
